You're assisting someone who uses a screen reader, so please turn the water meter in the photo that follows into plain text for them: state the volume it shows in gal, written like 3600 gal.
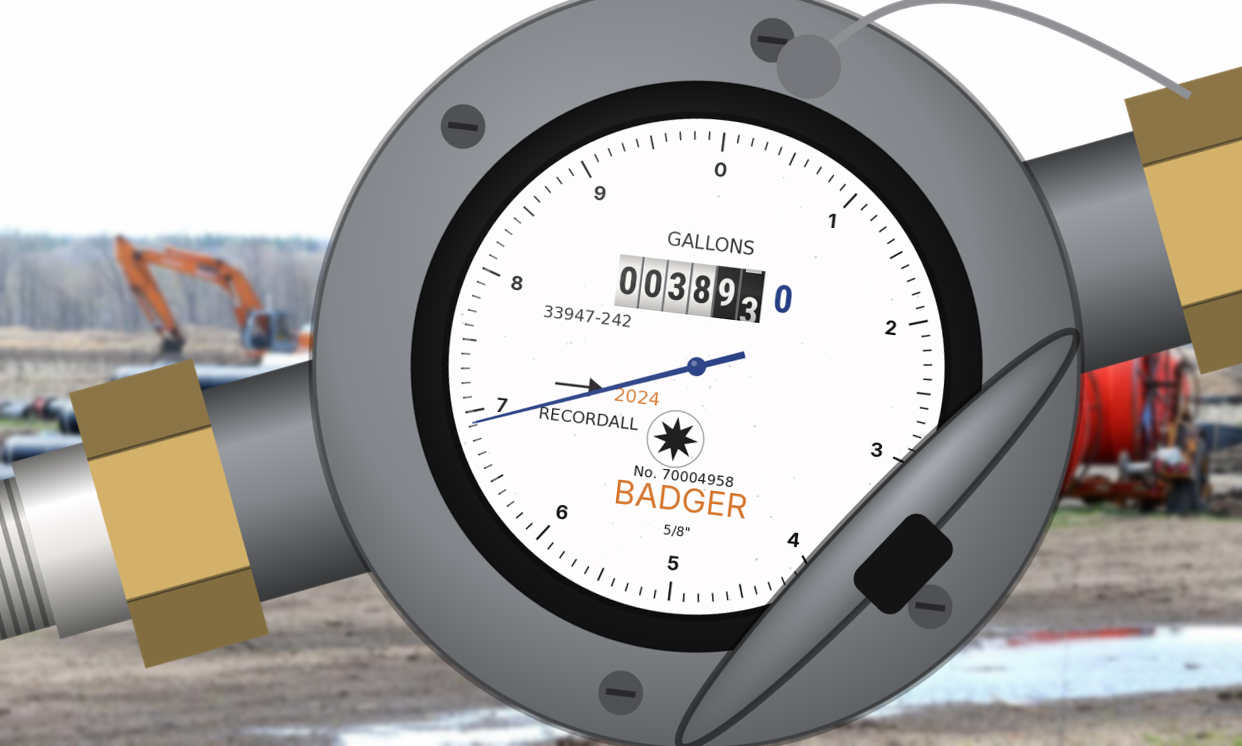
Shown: 38926.9 gal
